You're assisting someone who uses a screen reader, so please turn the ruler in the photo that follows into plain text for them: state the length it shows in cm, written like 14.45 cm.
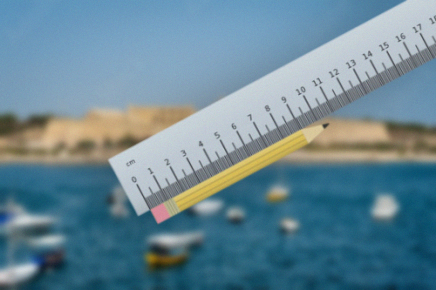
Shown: 10.5 cm
